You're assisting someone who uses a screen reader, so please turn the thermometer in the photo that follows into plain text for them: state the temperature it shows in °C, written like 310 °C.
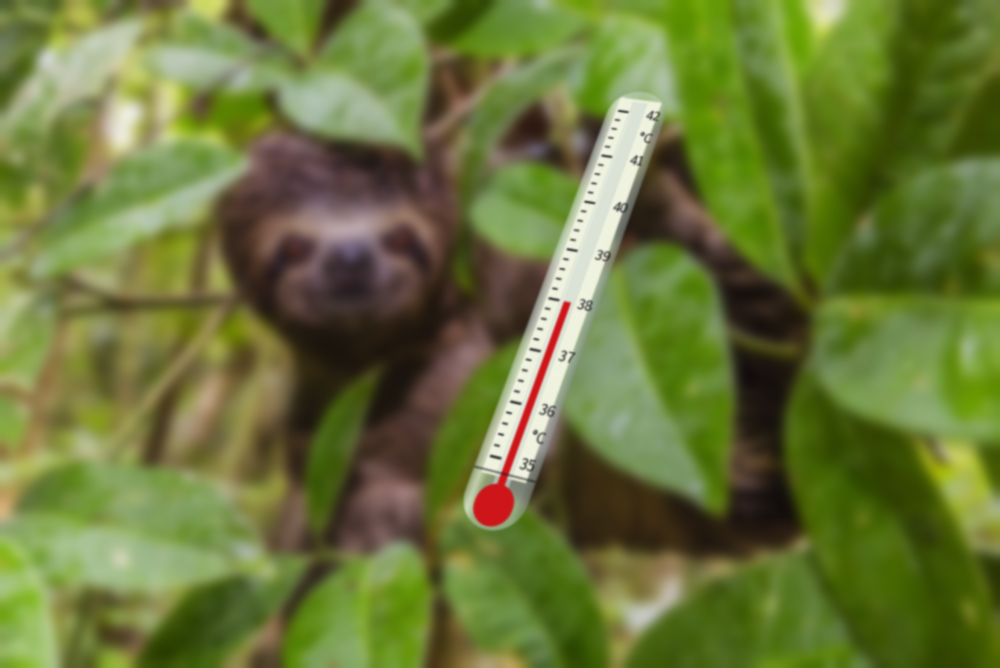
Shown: 38 °C
